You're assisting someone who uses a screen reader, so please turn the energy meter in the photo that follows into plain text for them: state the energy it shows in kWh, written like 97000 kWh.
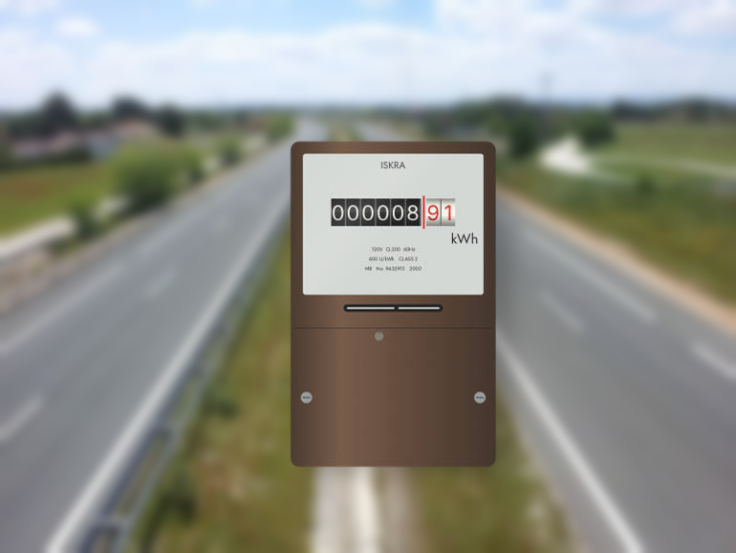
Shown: 8.91 kWh
